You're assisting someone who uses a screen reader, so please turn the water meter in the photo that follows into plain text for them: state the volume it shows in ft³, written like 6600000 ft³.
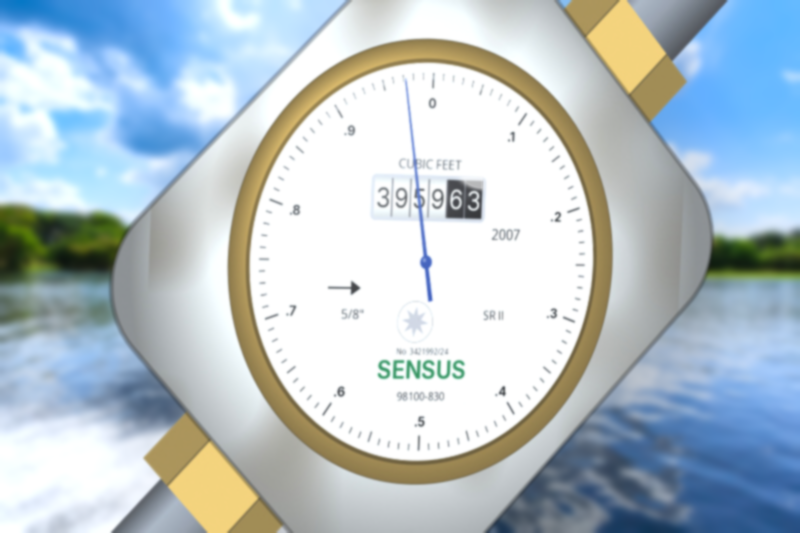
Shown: 395962.97 ft³
